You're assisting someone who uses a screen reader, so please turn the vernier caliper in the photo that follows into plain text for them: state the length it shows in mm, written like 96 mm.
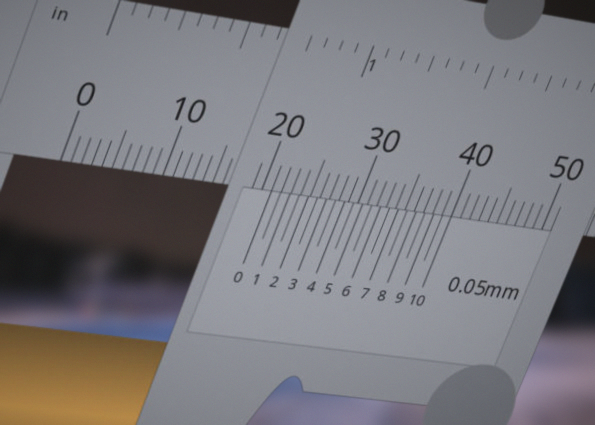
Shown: 21.0 mm
